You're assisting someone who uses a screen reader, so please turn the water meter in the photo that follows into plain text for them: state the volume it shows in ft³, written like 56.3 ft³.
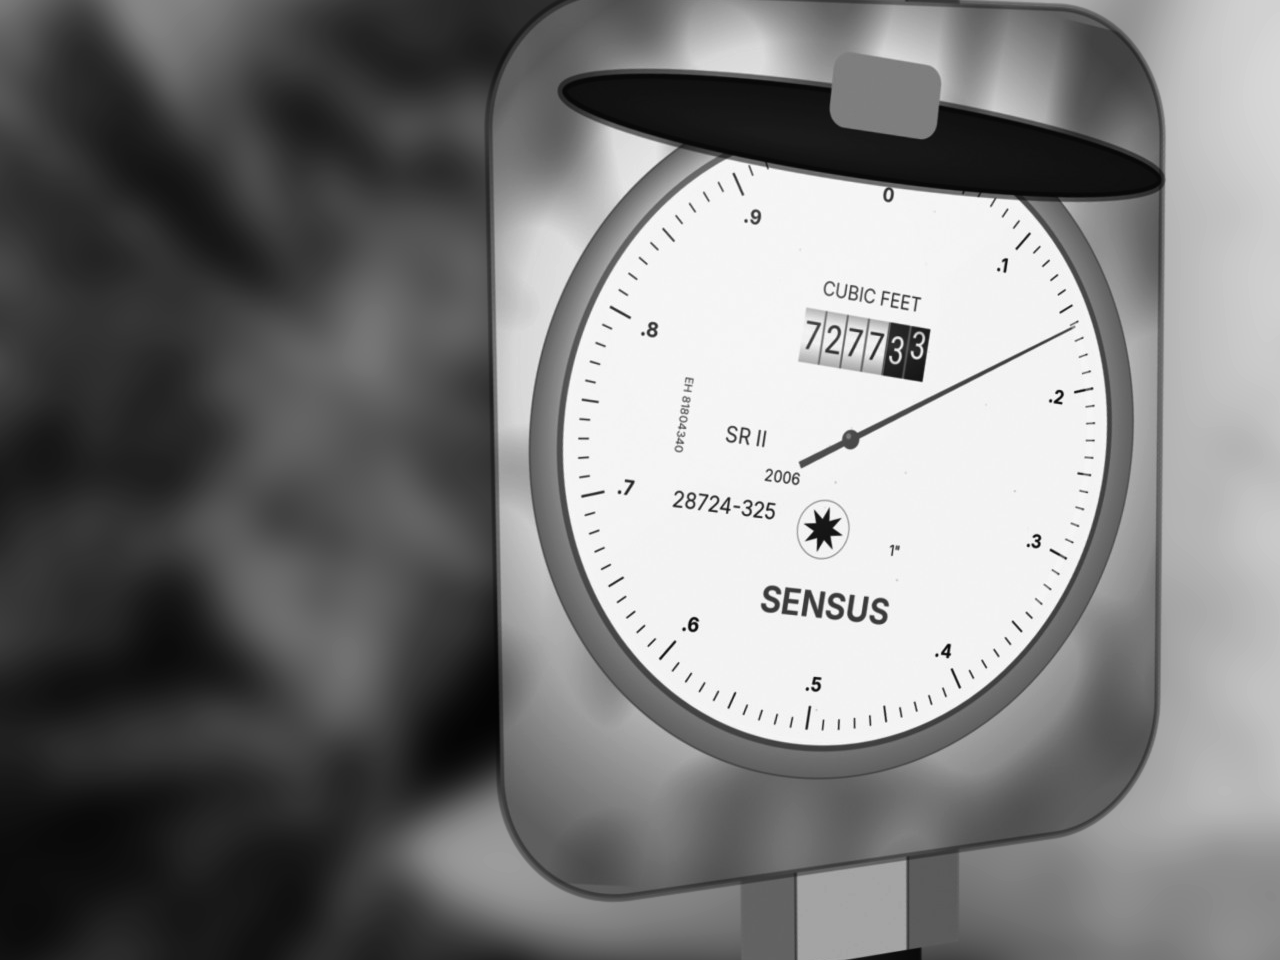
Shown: 727733.16 ft³
